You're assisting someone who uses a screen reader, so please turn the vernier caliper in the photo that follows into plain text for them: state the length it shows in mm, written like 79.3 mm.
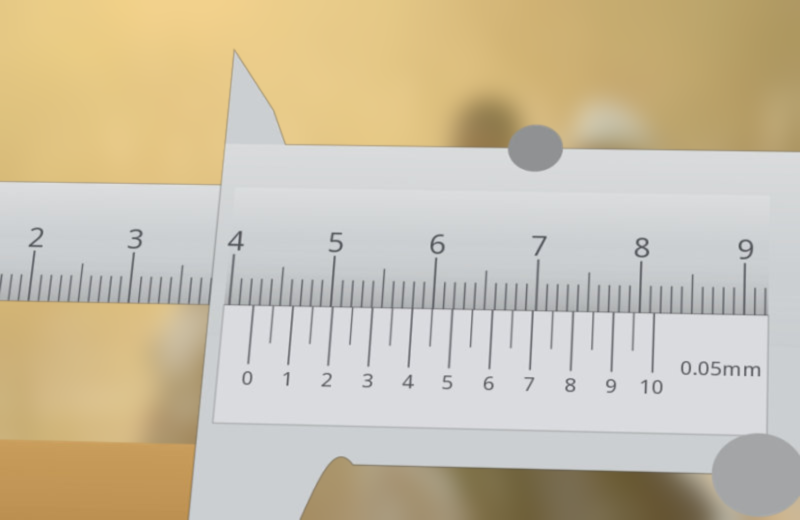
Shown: 42.4 mm
